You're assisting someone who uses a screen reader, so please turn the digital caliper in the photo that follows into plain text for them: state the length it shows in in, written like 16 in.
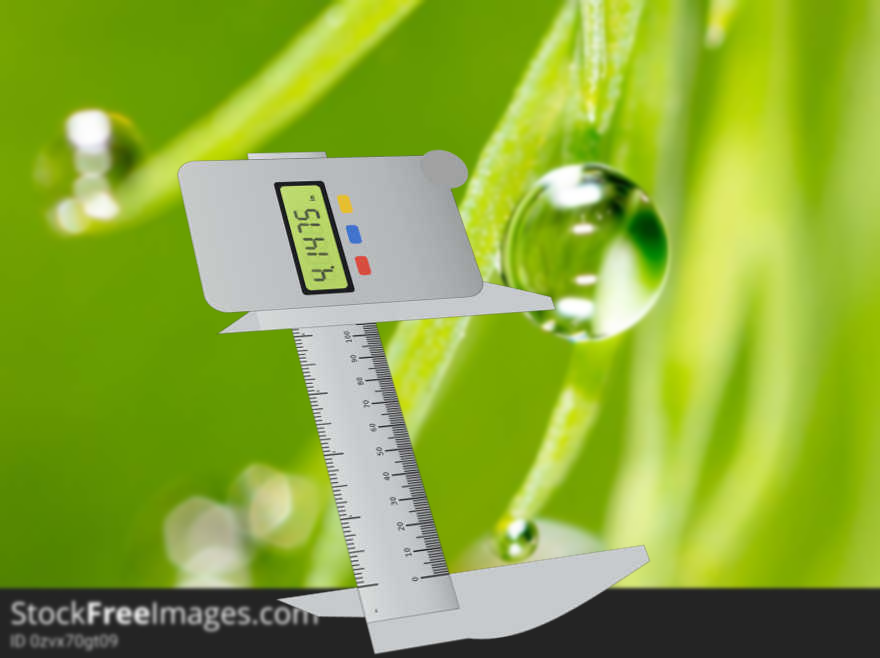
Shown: 4.1475 in
